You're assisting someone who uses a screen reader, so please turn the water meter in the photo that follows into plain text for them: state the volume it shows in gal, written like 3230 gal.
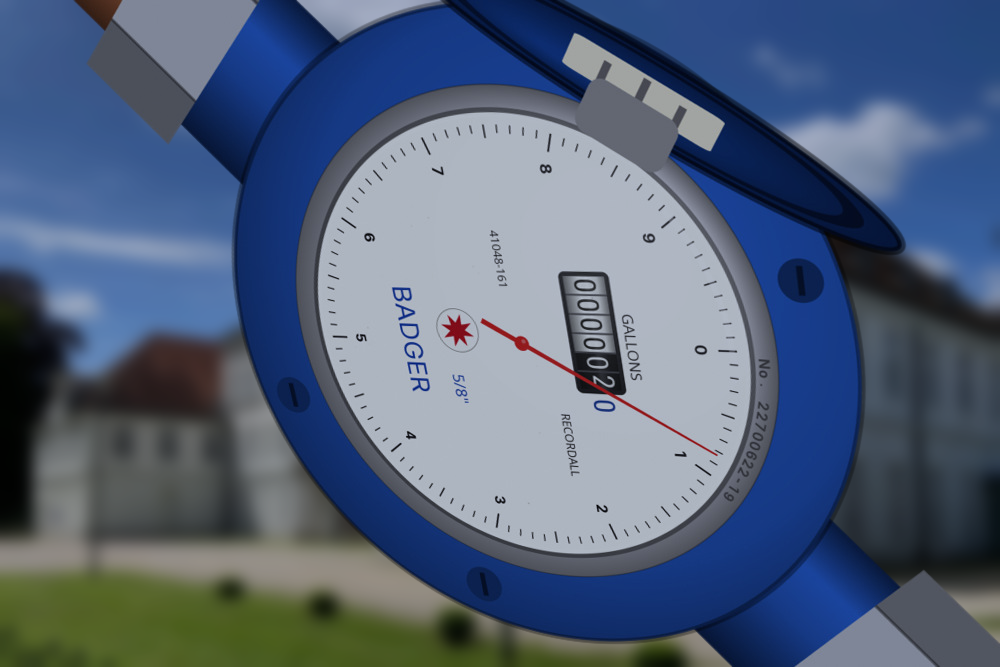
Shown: 20.8 gal
